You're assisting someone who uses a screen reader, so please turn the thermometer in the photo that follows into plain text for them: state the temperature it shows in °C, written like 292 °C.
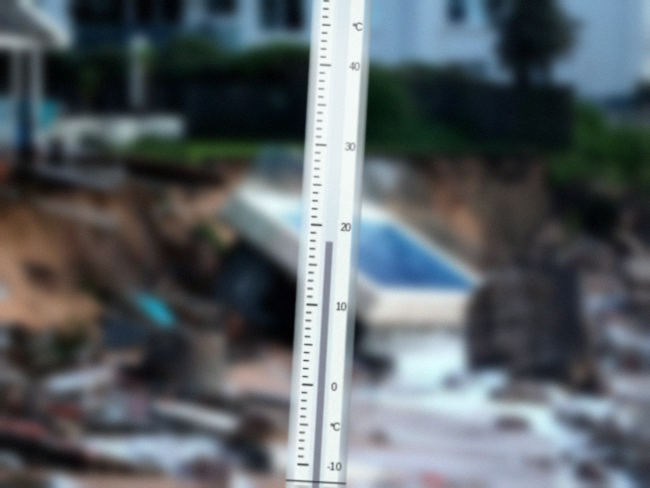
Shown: 18 °C
